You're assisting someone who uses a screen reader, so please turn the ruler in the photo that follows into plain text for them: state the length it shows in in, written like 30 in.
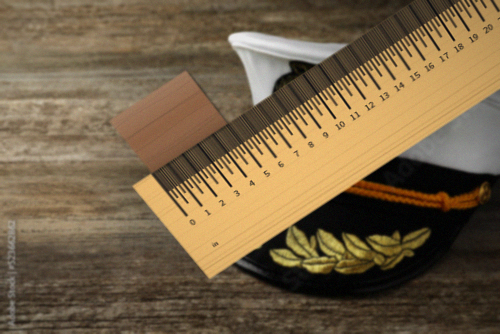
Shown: 5 in
